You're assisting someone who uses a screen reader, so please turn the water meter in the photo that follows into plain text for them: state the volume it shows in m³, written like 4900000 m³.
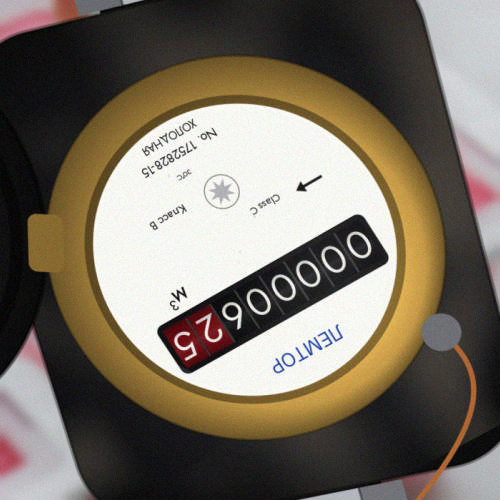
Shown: 6.25 m³
